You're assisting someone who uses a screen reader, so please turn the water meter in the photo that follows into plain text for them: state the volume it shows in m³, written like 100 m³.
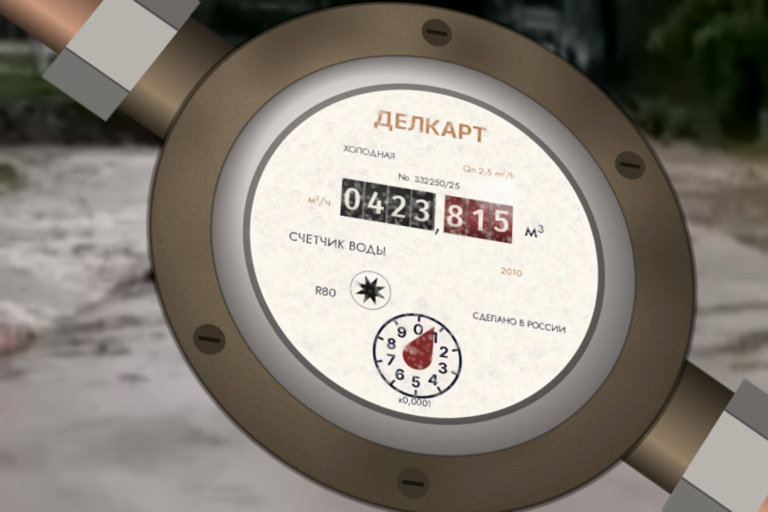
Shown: 423.8150 m³
